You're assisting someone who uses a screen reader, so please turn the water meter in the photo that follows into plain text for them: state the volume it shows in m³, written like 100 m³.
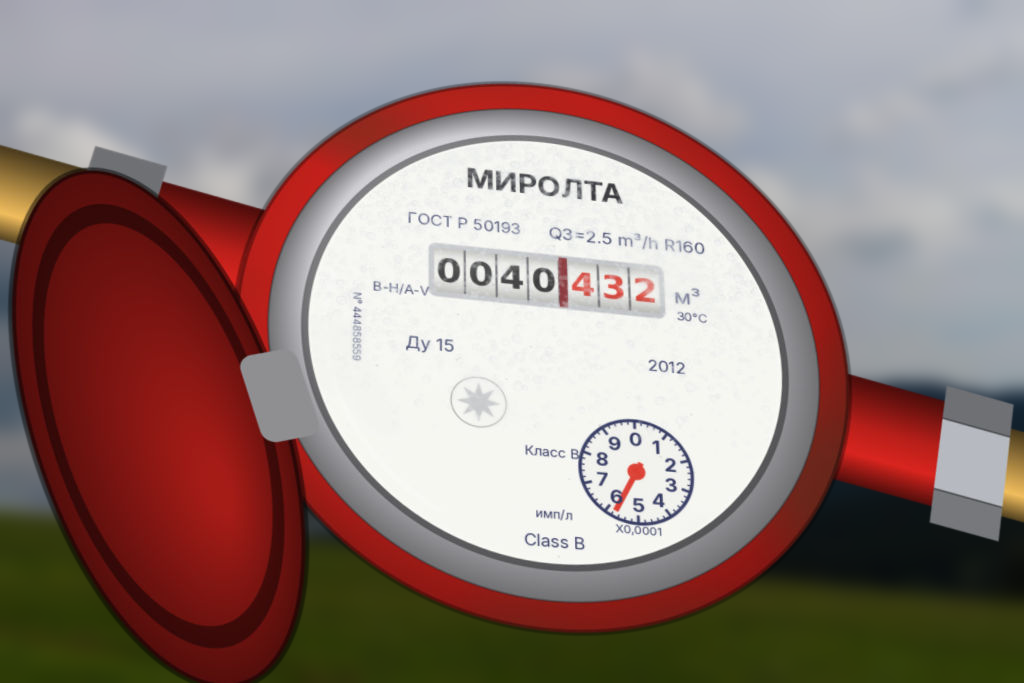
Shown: 40.4325 m³
